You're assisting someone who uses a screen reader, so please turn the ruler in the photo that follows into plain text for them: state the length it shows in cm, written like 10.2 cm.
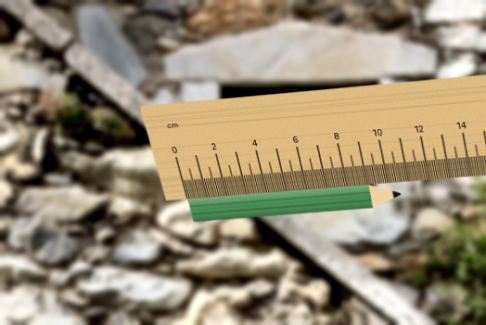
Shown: 10.5 cm
